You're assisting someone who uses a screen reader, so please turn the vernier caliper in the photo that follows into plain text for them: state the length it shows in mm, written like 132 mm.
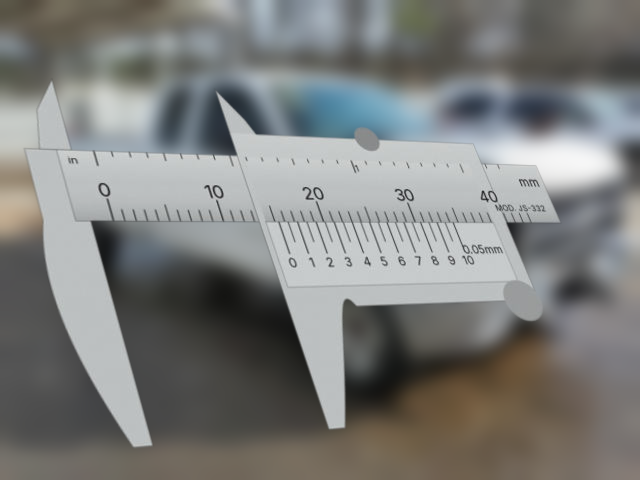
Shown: 15.4 mm
